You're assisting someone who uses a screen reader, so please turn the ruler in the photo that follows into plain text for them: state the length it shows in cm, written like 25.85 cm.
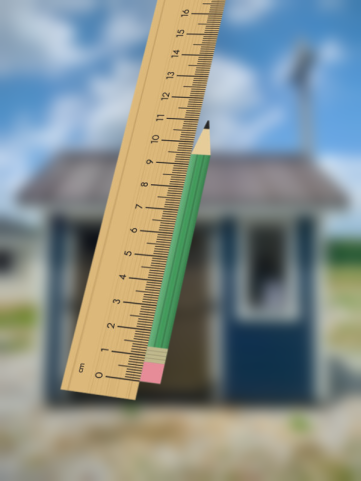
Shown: 11 cm
